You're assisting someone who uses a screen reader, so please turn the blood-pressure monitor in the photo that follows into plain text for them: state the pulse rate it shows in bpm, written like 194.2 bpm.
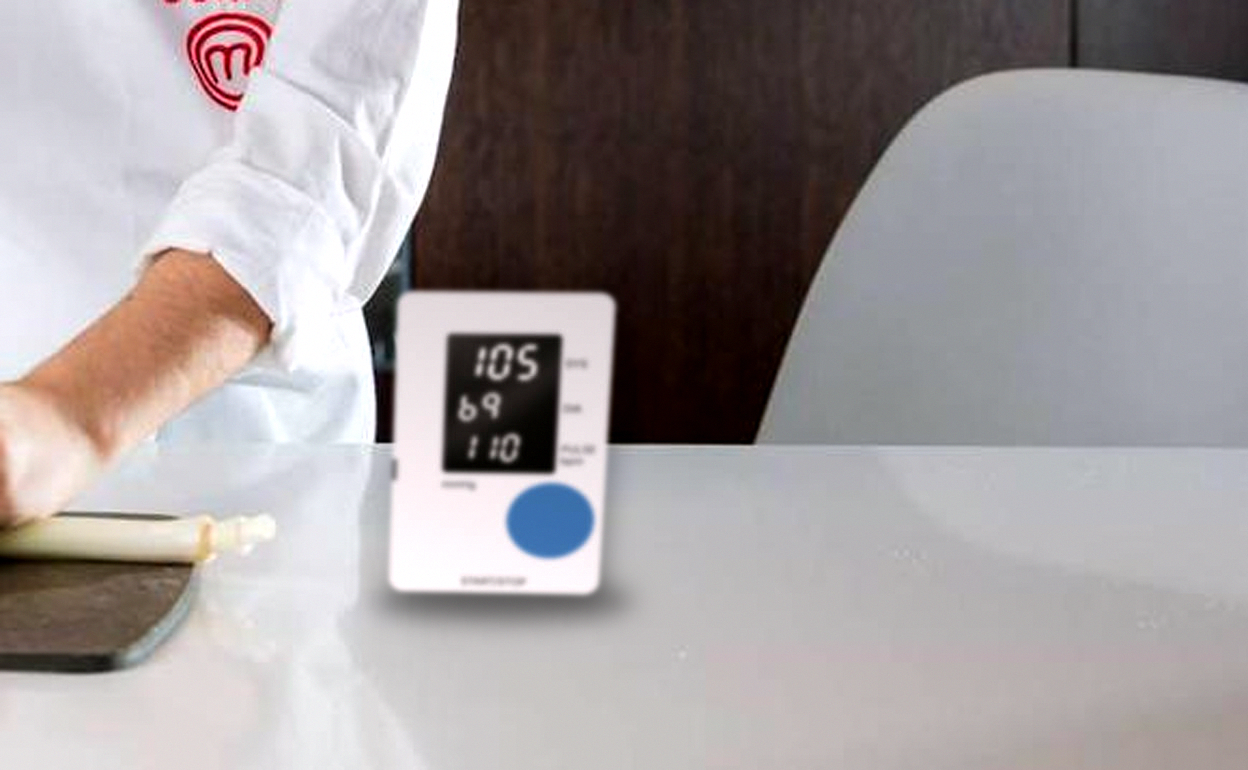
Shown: 110 bpm
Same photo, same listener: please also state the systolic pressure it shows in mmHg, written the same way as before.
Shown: 105 mmHg
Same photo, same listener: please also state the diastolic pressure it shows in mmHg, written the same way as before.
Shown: 69 mmHg
